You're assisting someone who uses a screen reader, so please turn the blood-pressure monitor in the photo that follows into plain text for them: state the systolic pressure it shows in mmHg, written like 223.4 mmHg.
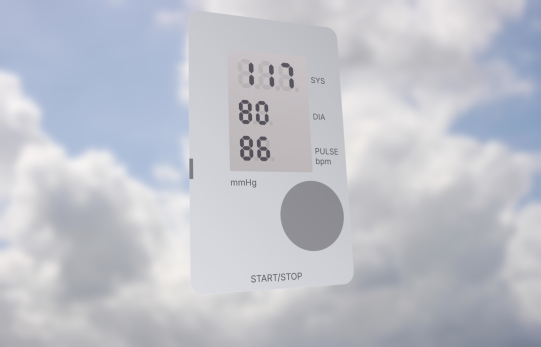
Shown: 117 mmHg
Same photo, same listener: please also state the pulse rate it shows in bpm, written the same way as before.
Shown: 86 bpm
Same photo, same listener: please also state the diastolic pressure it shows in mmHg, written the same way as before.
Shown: 80 mmHg
